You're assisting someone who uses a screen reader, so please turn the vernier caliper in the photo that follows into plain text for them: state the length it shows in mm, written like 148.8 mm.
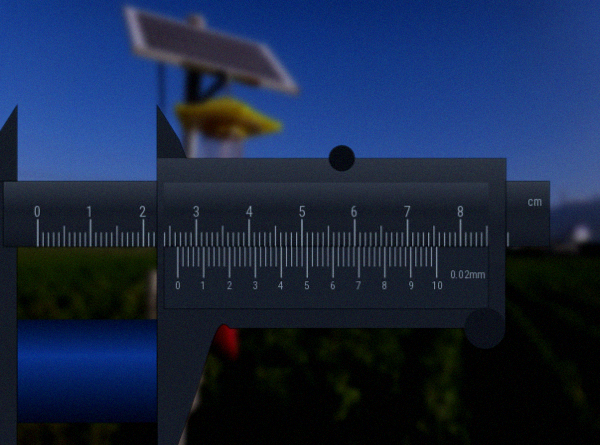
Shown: 26.5 mm
